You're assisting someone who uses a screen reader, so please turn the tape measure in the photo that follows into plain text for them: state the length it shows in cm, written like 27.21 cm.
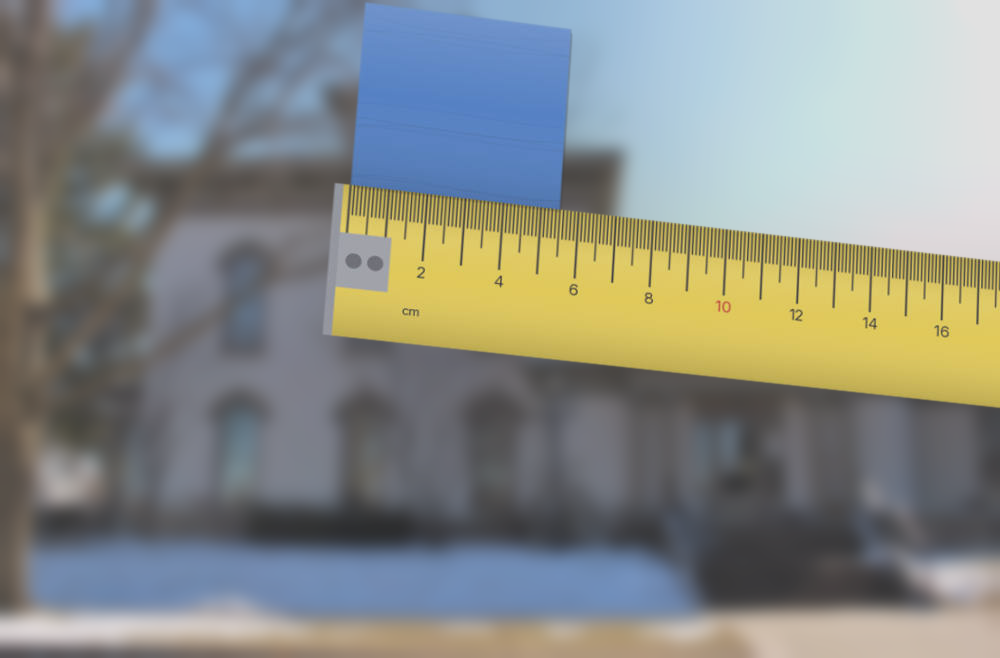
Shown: 5.5 cm
